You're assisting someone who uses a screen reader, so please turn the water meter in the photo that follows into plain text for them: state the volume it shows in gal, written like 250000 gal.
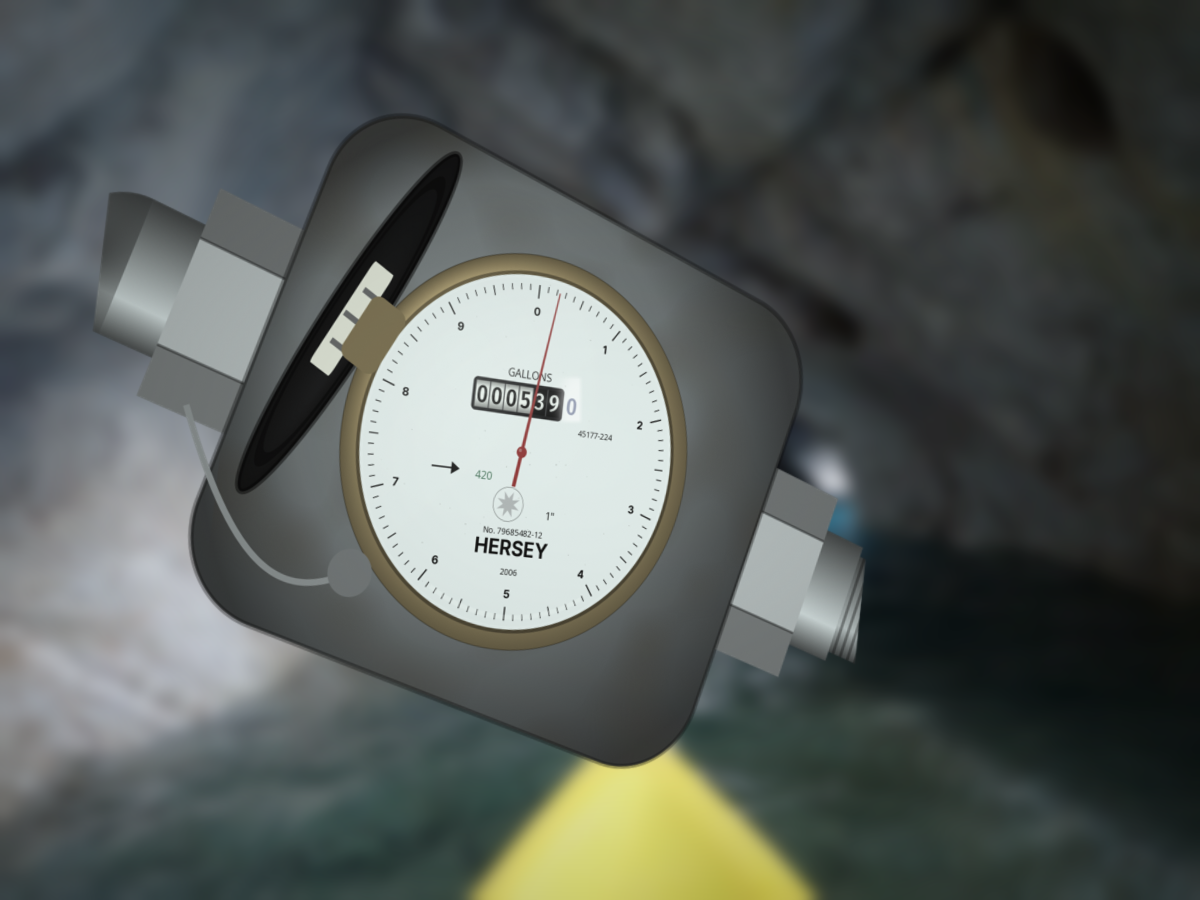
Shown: 5390.2 gal
